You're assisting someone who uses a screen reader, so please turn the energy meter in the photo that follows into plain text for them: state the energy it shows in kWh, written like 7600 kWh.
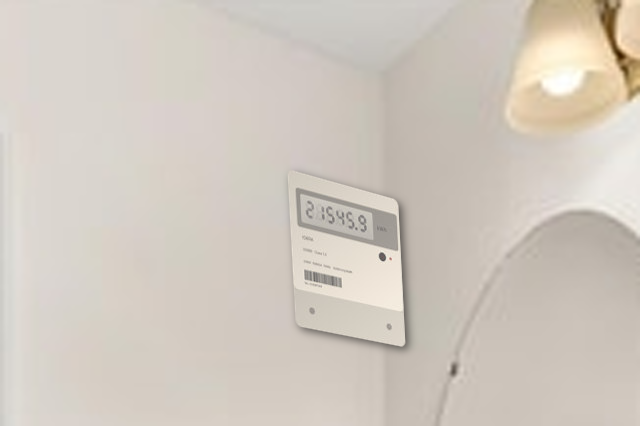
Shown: 21545.9 kWh
